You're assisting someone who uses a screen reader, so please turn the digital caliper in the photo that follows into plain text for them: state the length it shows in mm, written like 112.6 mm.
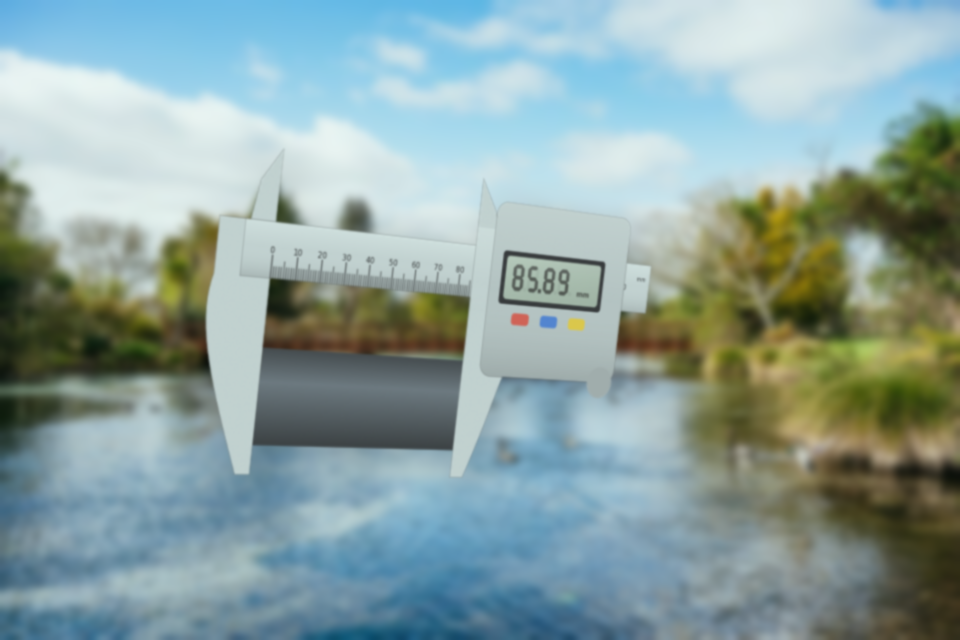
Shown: 85.89 mm
